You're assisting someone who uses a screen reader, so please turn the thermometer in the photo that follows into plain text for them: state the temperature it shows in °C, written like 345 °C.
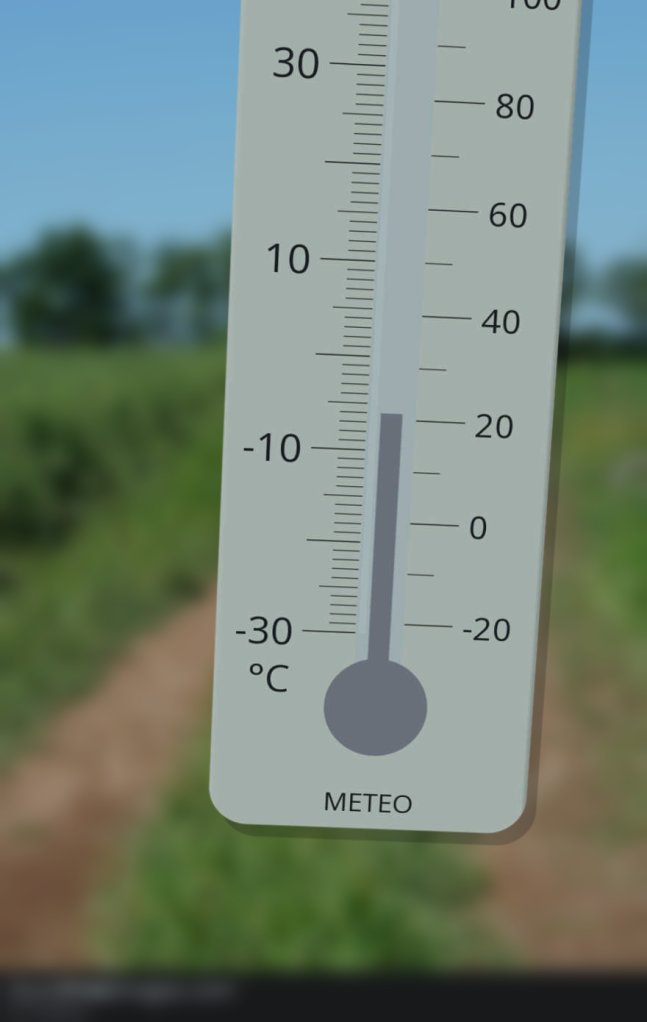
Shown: -6 °C
